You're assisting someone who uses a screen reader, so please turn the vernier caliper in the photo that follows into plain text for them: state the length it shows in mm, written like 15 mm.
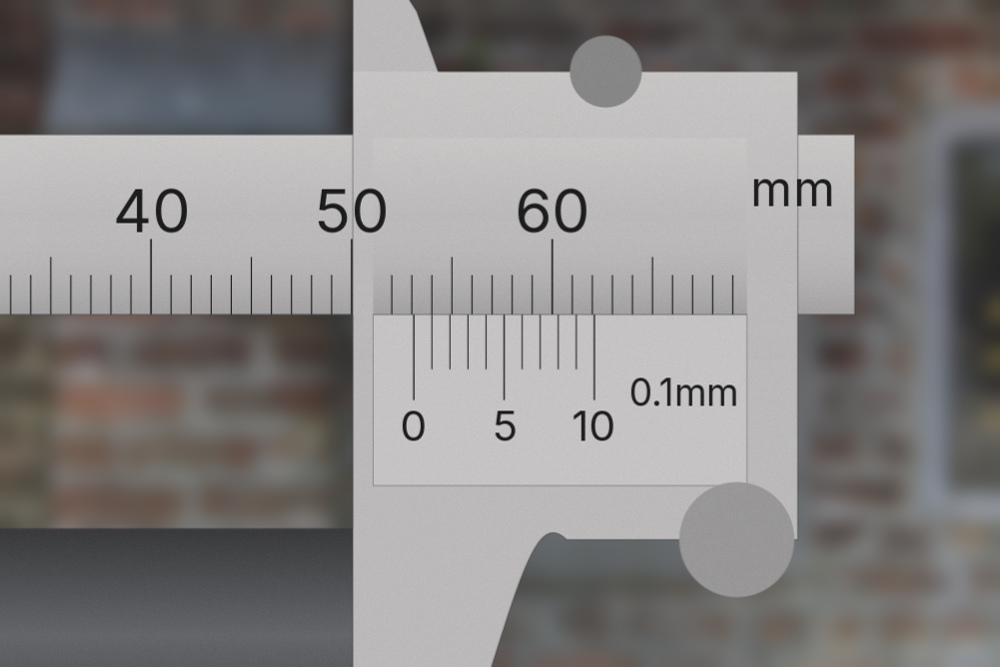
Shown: 53.1 mm
